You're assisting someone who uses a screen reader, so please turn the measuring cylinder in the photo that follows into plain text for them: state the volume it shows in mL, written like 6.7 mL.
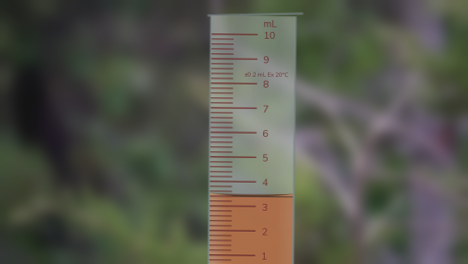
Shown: 3.4 mL
